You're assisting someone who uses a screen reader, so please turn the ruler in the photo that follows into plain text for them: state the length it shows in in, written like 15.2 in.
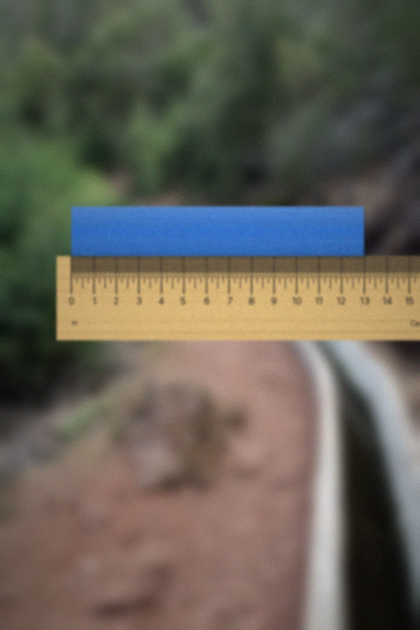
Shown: 13 in
